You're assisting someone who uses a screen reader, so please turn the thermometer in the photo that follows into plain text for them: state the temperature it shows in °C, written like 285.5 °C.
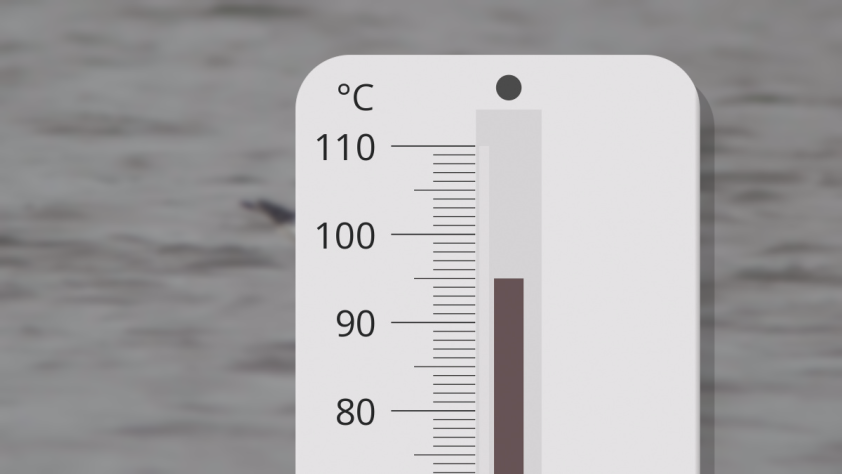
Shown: 95 °C
